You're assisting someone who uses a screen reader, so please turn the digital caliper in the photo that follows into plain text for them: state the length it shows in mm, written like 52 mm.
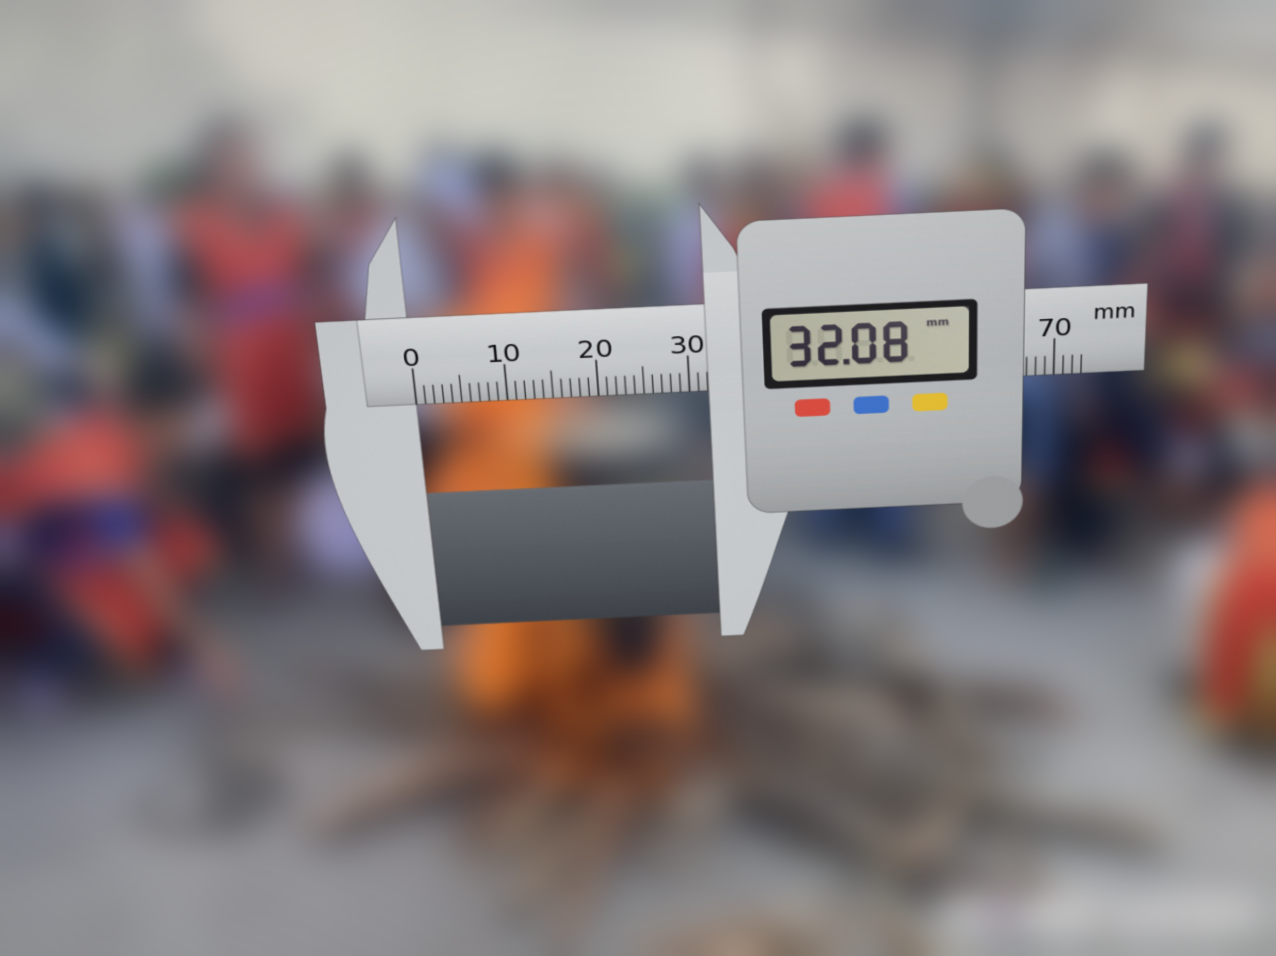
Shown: 32.08 mm
